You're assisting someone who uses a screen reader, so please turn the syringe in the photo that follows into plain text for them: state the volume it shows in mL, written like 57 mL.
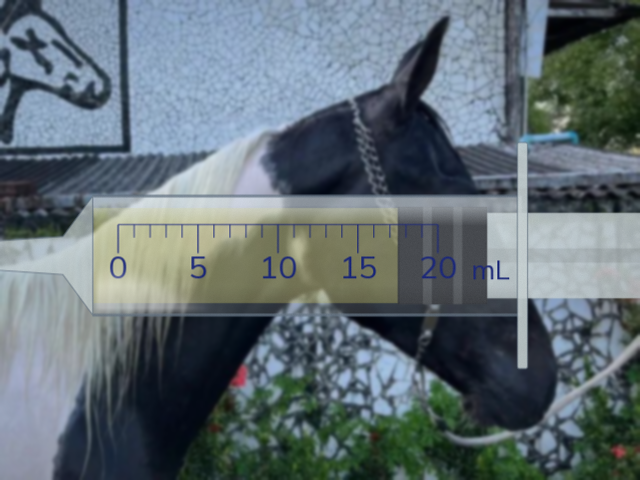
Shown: 17.5 mL
